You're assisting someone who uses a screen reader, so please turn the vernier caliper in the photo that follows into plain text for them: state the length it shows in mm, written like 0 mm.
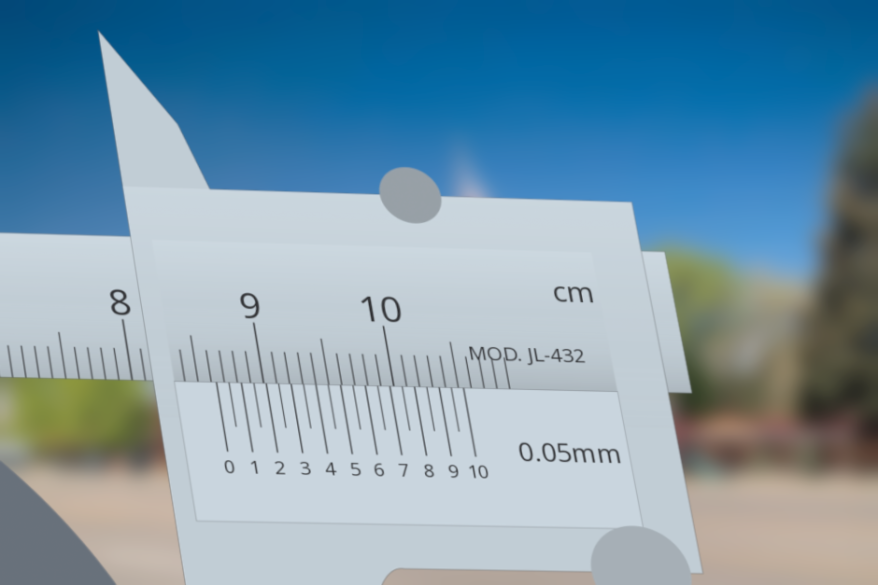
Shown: 86.4 mm
